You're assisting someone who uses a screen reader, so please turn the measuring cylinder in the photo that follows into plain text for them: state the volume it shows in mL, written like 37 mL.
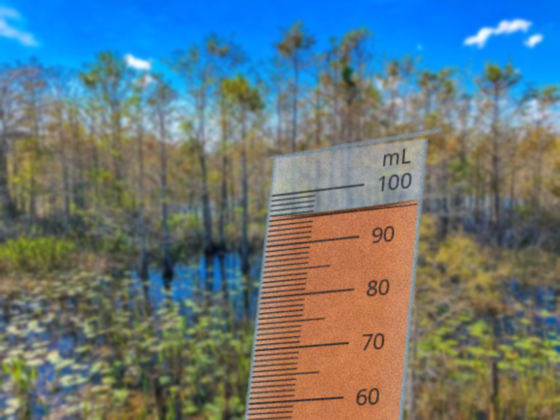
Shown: 95 mL
